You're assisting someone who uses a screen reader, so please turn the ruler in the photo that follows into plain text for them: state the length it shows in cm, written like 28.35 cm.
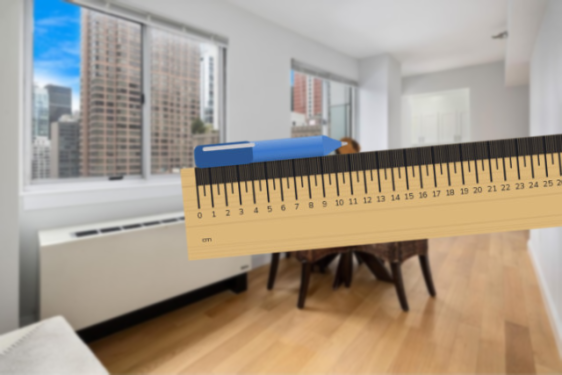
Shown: 11 cm
